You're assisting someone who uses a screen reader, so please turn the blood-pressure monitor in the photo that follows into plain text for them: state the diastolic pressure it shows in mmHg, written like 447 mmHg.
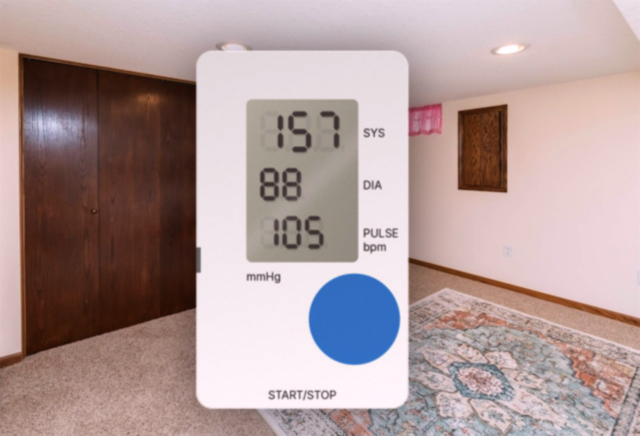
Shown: 88 mmHg
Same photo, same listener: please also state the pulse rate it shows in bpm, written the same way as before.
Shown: 105 bpm
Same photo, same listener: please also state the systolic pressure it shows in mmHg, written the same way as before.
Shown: 157 mmHg
